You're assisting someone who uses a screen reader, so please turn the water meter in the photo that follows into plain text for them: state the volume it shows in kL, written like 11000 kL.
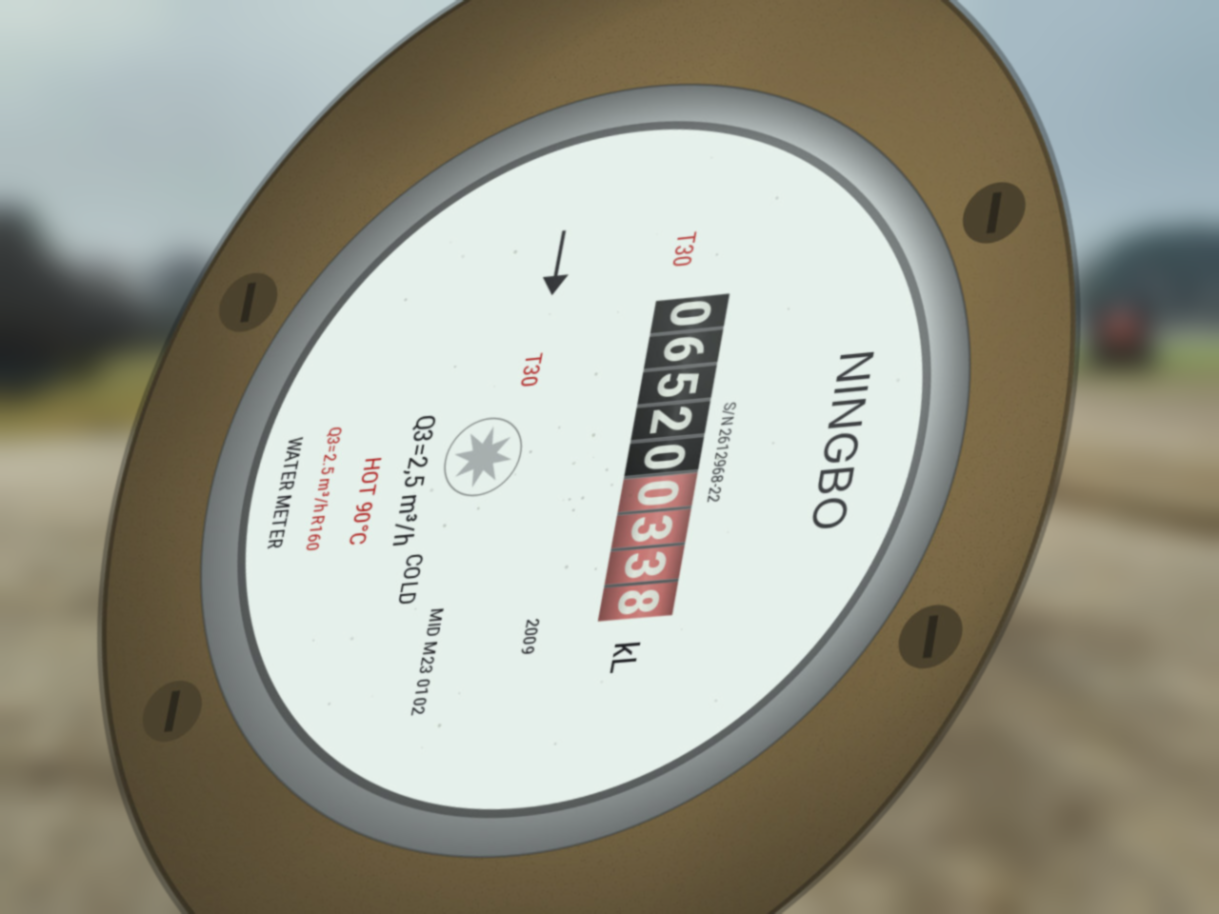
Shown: 6520.0338 kL
